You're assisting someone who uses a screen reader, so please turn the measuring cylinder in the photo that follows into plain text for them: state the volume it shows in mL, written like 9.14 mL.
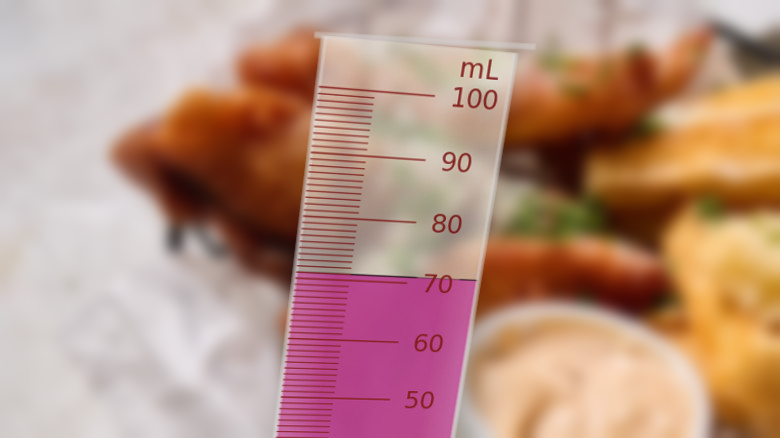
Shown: 71 mL
